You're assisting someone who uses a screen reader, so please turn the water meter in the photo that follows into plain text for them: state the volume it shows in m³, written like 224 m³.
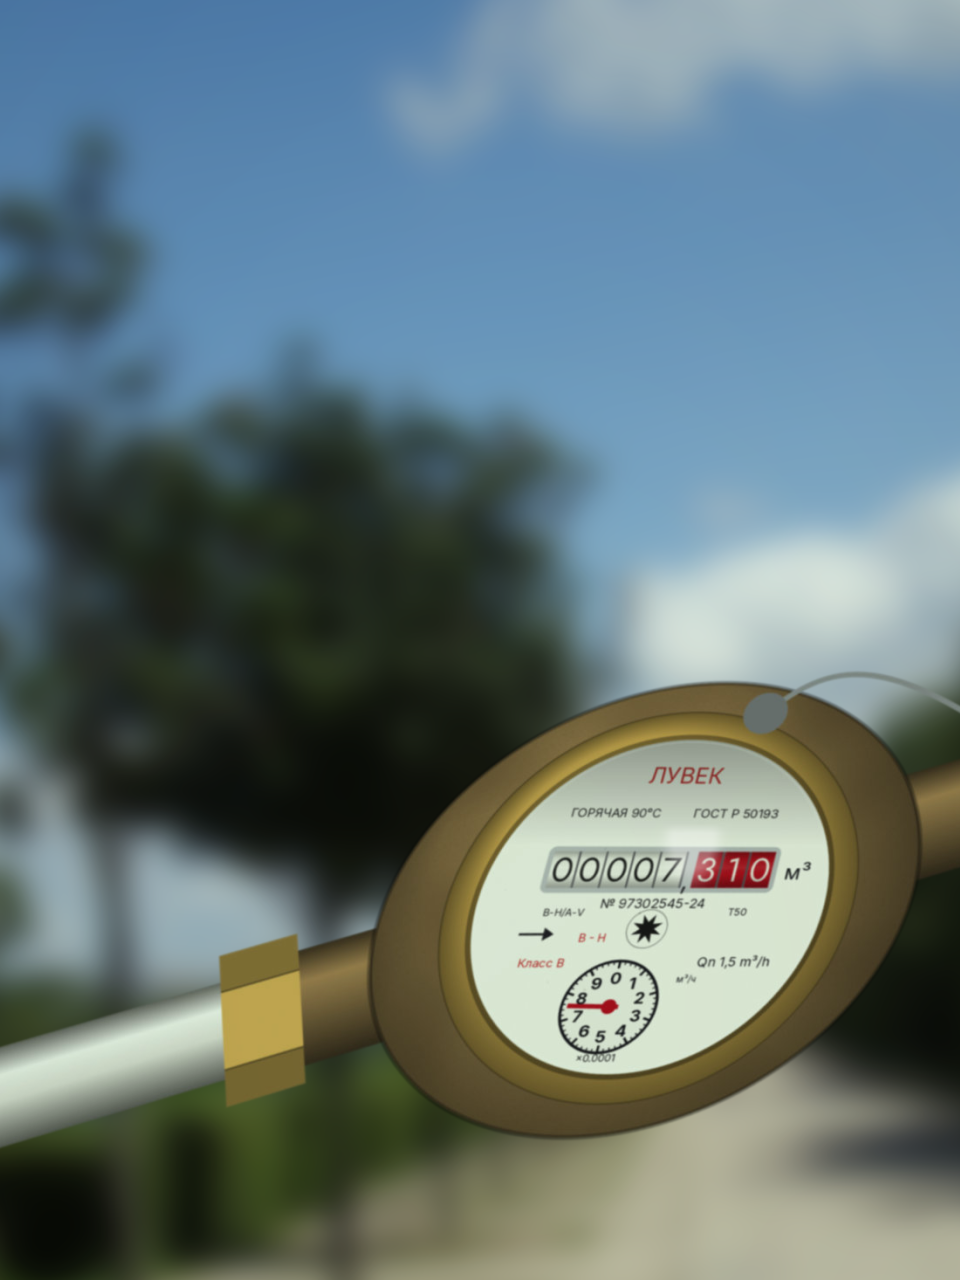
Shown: 7.3107 m³
